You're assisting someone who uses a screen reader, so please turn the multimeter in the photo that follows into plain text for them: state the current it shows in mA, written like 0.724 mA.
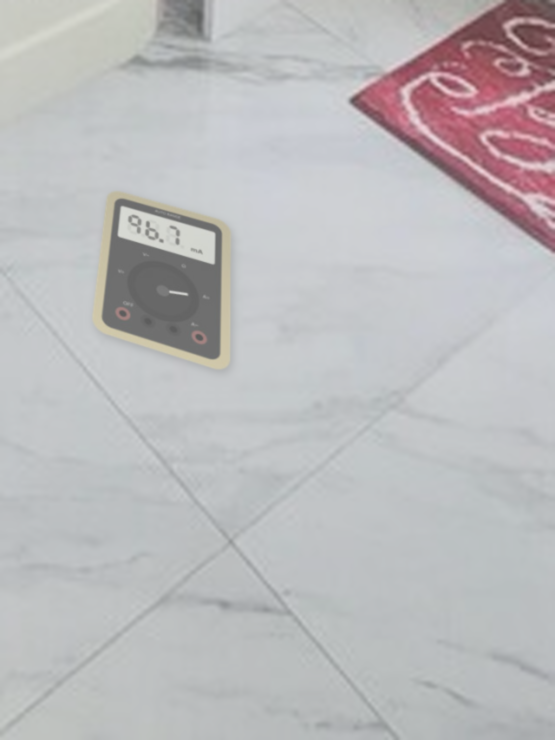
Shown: 96.7 mA
